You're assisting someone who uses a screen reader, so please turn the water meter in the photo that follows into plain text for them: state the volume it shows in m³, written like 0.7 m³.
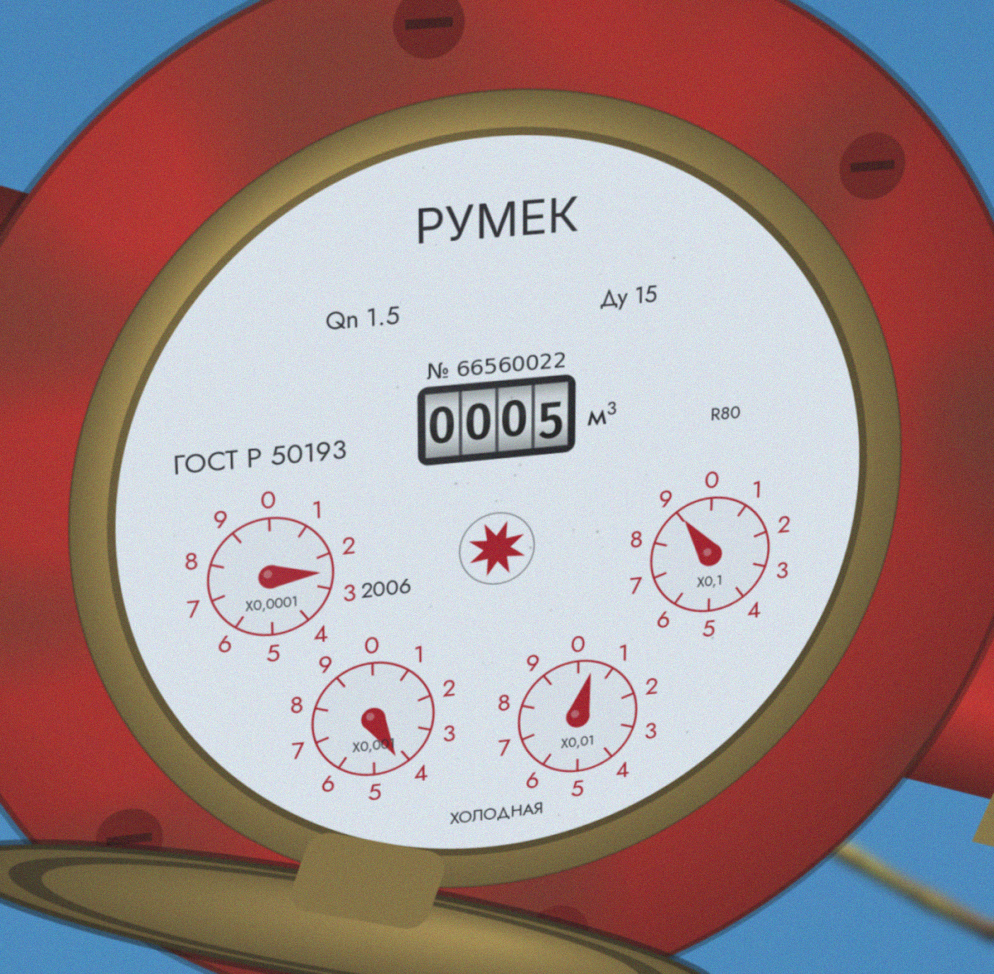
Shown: 4.9042 m³
